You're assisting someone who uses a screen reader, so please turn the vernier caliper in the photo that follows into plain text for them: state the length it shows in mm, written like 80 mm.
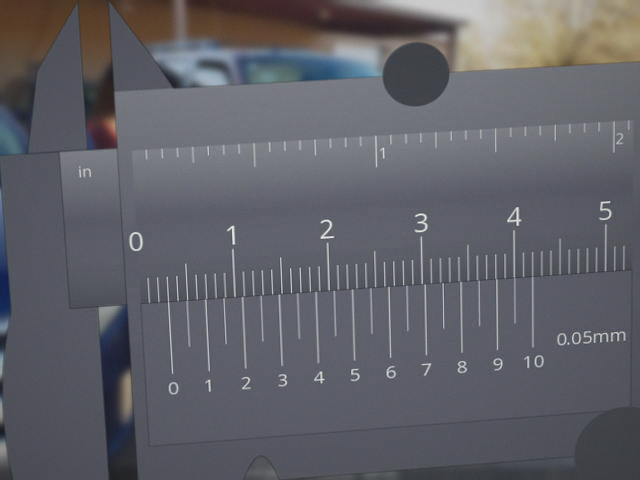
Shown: 3.0 mm
